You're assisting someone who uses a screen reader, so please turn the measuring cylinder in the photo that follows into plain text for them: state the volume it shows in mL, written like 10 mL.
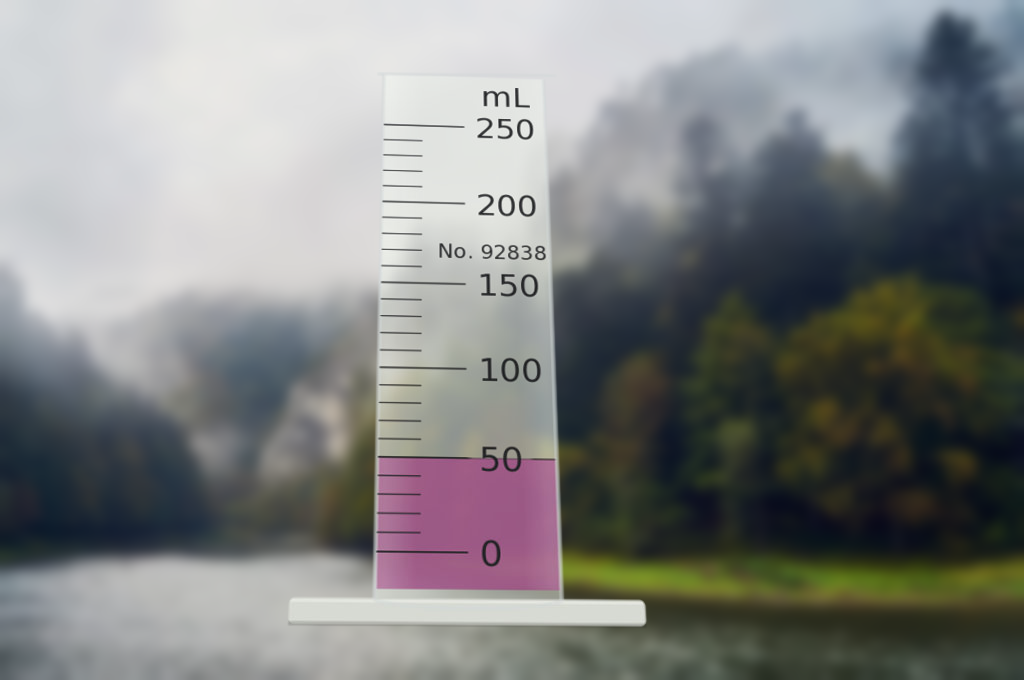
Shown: 50 mL
